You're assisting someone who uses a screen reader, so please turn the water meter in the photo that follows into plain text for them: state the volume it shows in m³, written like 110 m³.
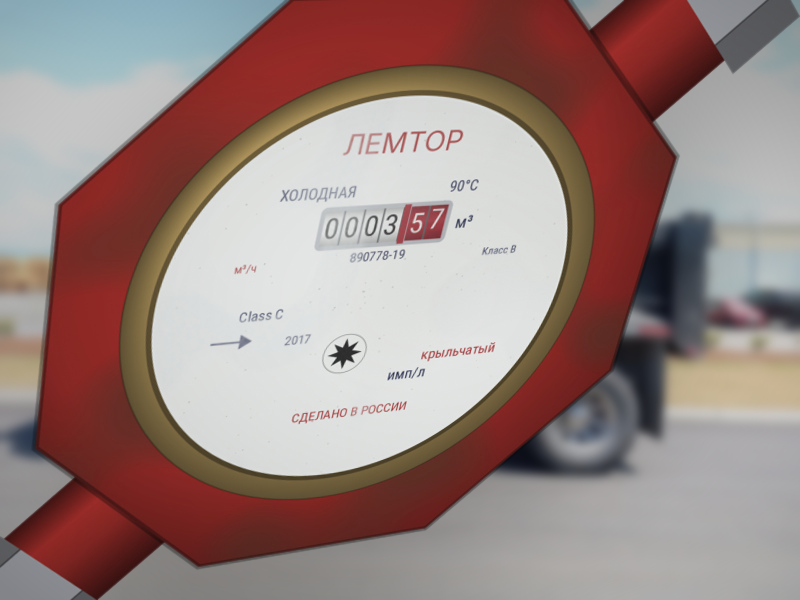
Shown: 3.57 m³
